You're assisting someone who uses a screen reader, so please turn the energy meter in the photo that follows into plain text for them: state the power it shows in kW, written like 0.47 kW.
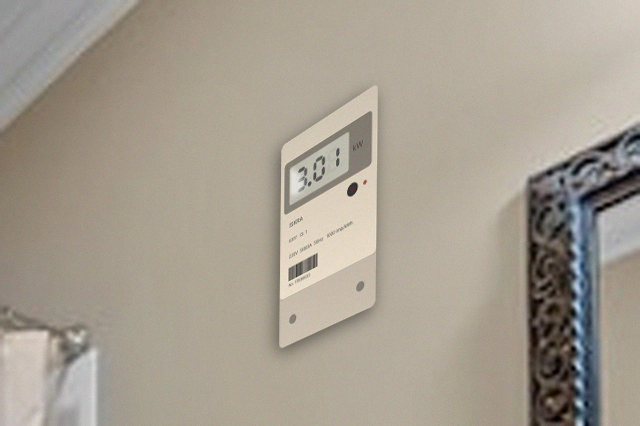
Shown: 3.01 kW
